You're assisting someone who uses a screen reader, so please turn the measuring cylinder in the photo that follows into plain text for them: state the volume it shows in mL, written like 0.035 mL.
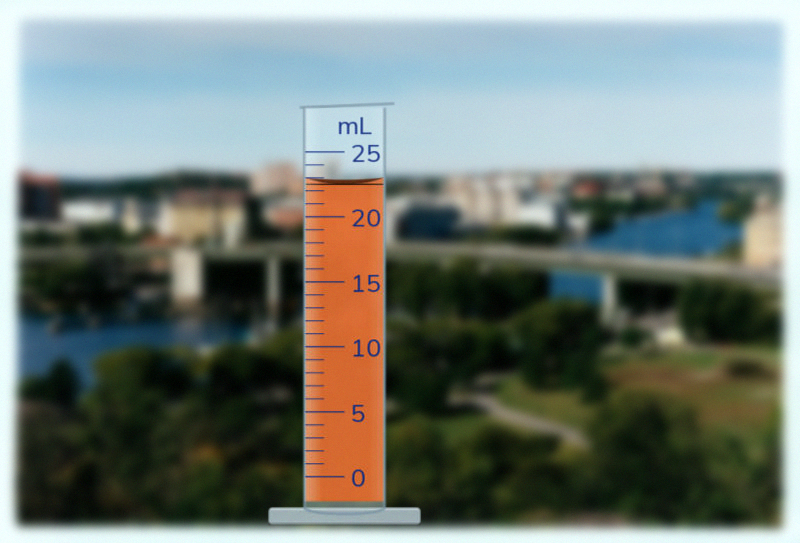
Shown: 22.5 mL
